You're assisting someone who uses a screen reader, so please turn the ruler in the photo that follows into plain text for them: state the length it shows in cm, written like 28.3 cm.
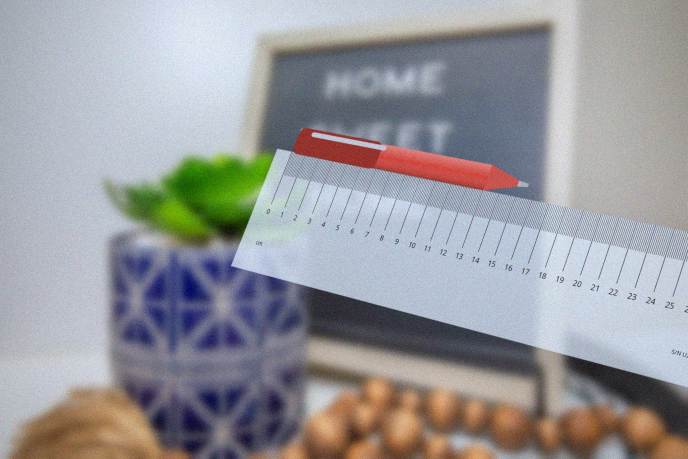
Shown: 15.5 cm
